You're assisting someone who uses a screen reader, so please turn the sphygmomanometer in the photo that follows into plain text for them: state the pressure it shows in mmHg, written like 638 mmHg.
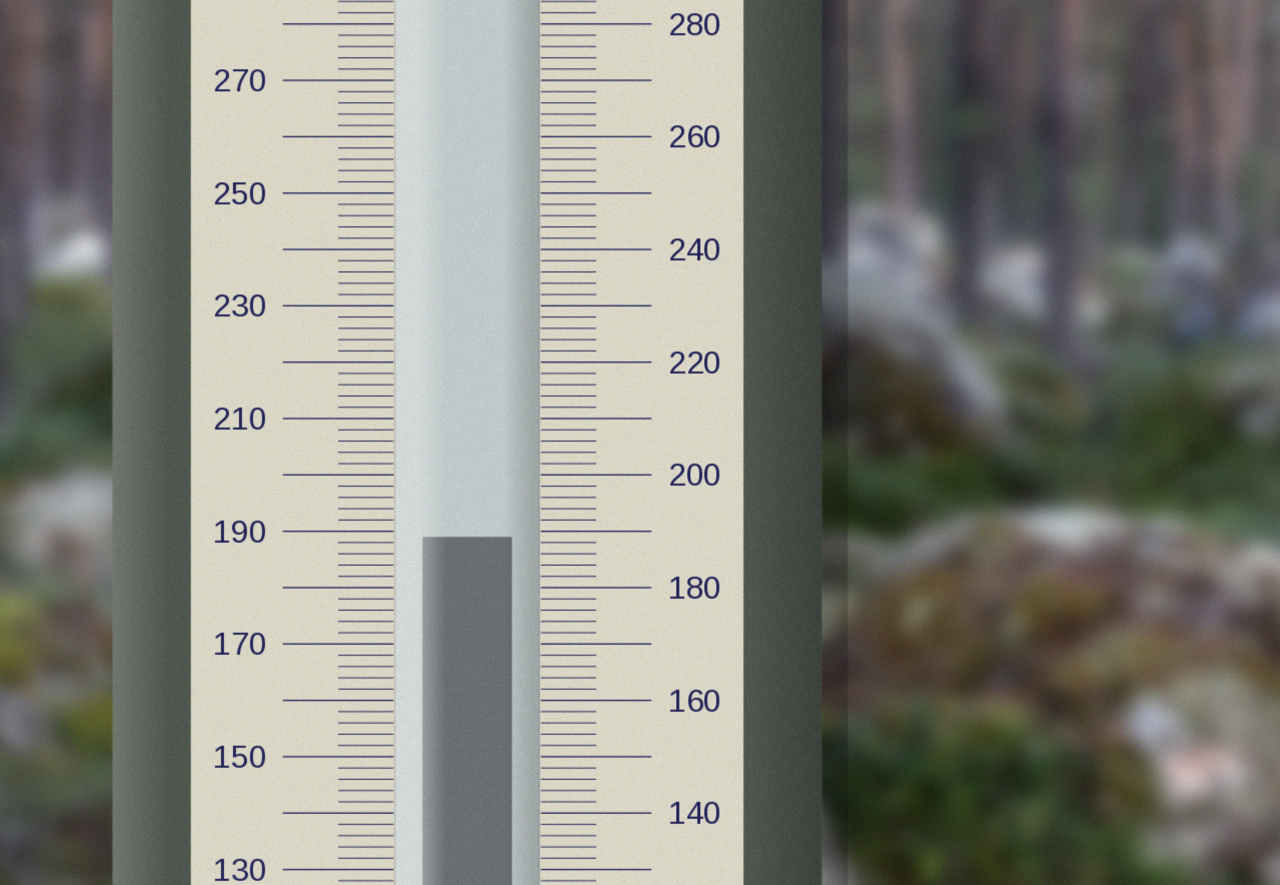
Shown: 189 mmHg
